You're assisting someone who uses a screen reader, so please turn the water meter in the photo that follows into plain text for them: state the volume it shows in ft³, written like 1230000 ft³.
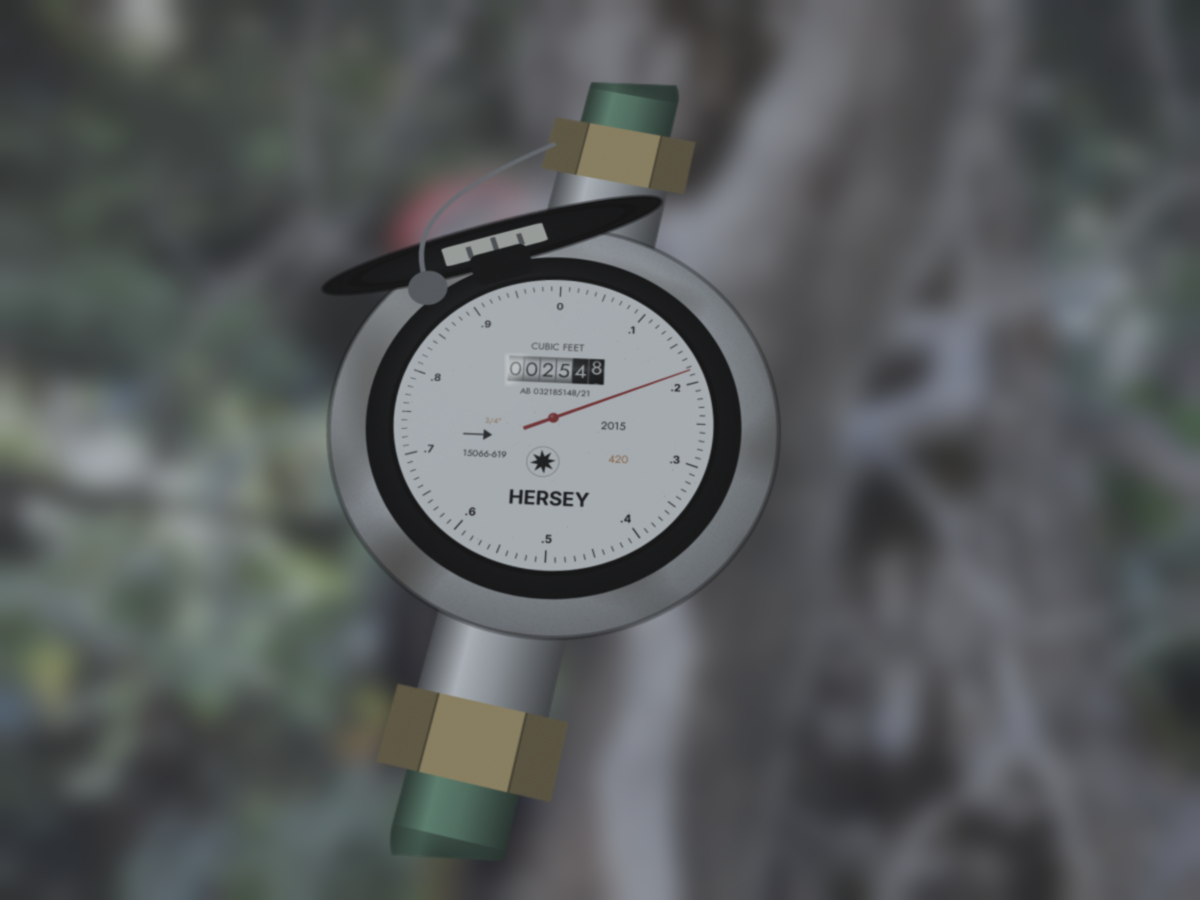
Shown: 2548.18 ft³
